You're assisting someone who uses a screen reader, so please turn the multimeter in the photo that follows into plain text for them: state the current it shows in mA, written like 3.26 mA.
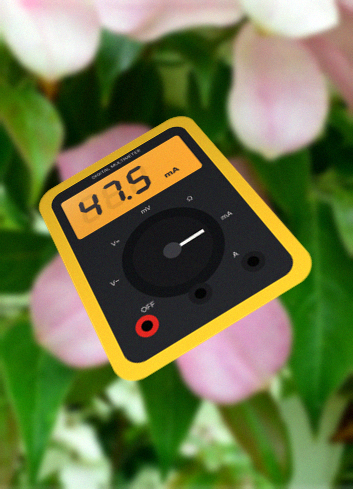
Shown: 47.5 mA
